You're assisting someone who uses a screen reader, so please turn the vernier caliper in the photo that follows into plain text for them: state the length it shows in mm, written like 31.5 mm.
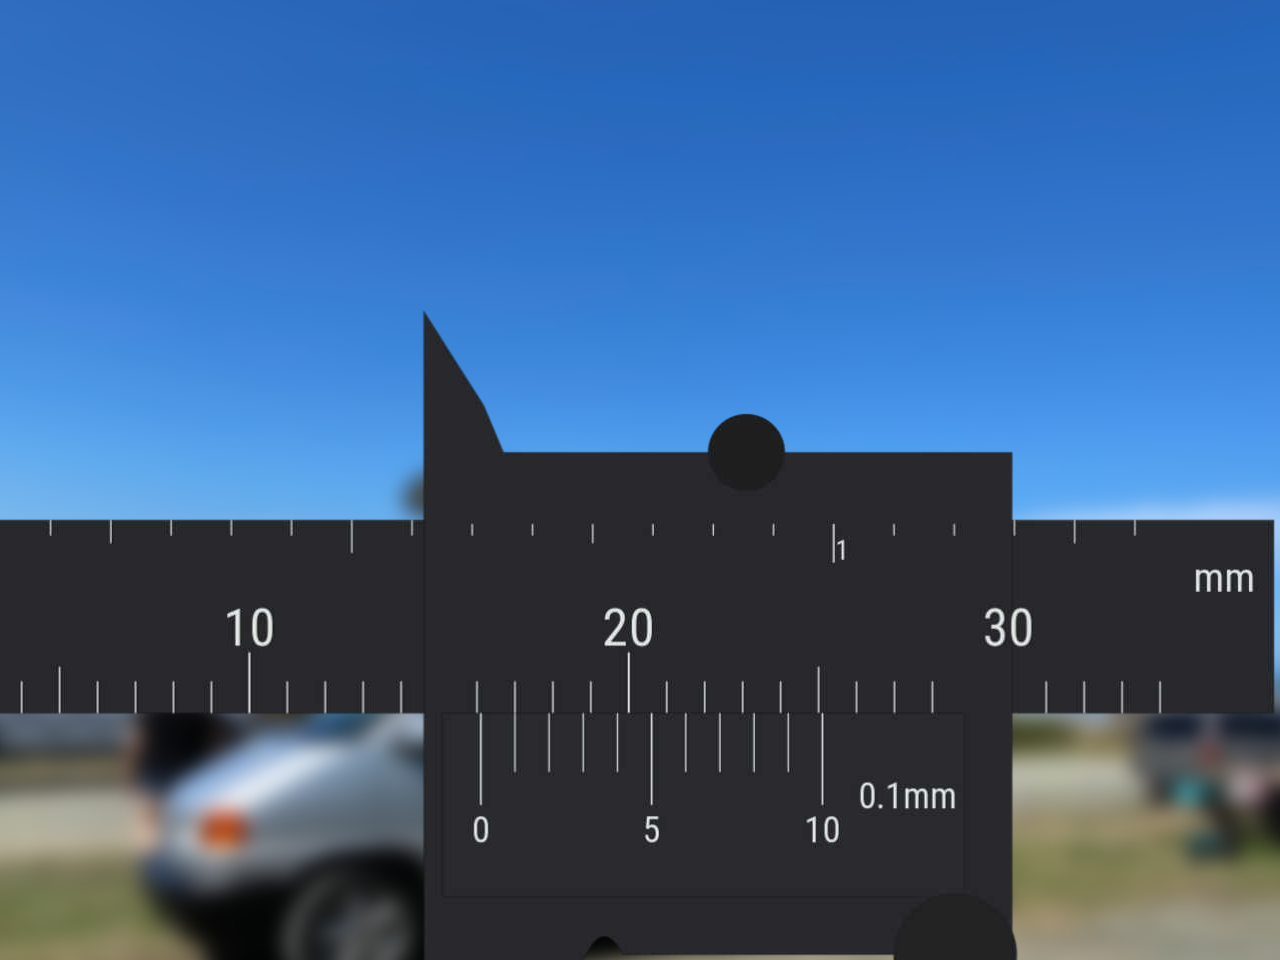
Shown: 16.1 mm
